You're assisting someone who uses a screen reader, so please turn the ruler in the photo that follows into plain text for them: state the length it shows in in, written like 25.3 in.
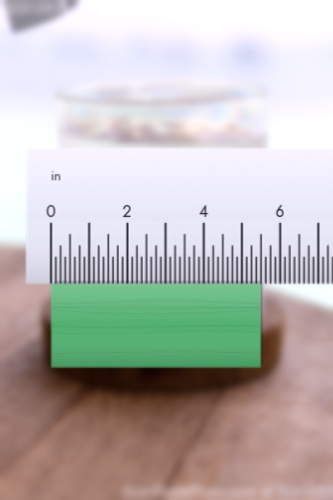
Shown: 5.5 in
